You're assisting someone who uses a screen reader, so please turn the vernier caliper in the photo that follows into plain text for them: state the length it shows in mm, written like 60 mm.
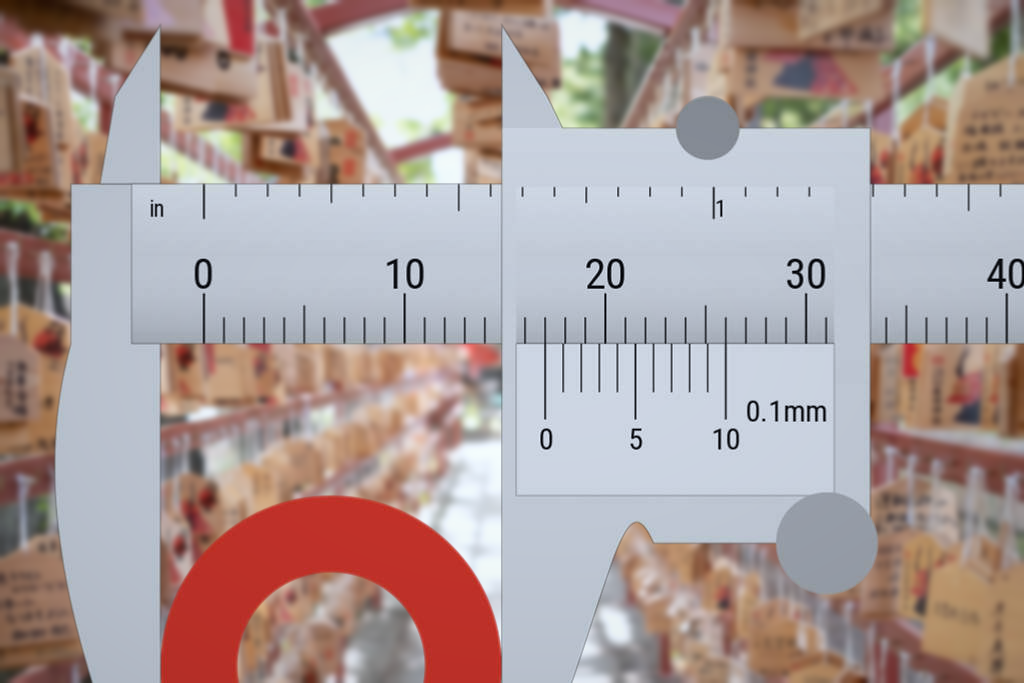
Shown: 17.0 mm
